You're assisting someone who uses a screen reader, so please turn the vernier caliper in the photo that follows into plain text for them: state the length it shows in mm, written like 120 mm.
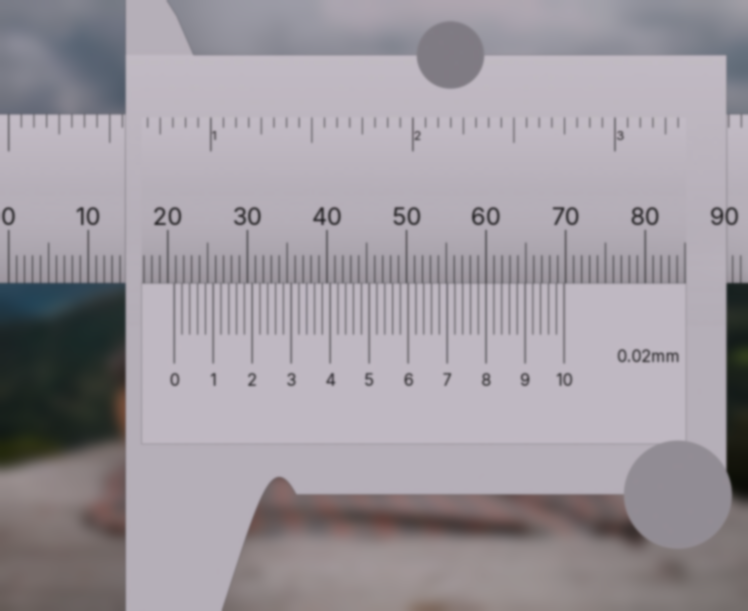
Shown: 20.8 mm
